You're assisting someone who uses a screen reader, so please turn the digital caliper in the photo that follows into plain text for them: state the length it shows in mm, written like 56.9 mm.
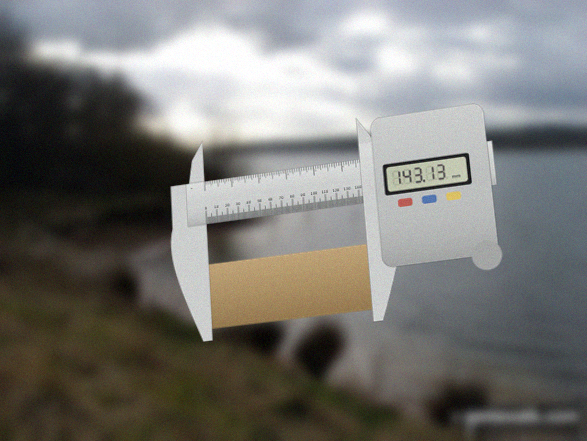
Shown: 143.13 mm
